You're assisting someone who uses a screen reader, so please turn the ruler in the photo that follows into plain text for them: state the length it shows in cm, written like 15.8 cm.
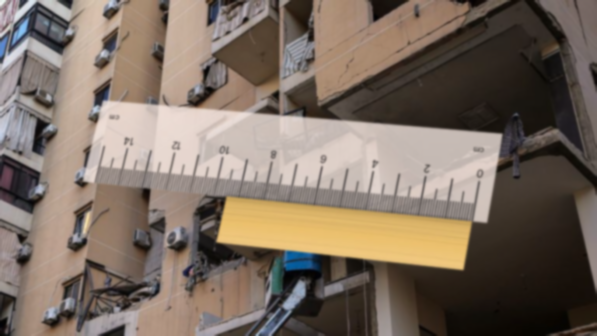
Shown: 9.5 cm
